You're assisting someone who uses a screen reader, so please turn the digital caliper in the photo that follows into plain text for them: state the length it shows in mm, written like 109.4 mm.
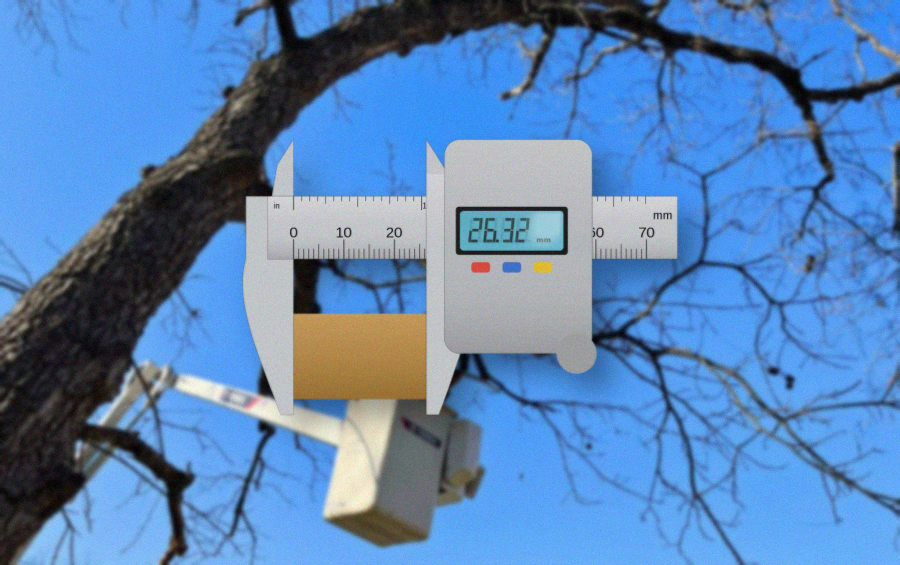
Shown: 26.32 mm
